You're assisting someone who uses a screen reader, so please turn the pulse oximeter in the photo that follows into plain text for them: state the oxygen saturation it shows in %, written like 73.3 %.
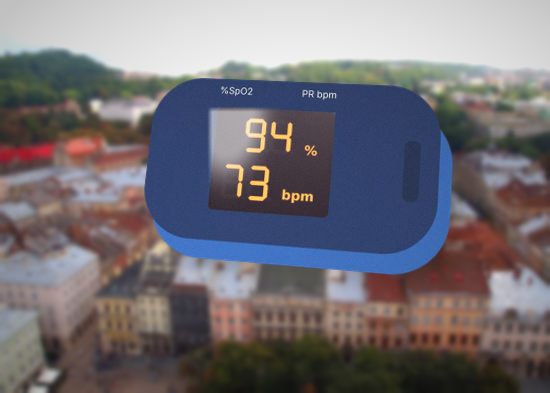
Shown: 94 %
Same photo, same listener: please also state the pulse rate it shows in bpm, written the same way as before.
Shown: 73 bpm
